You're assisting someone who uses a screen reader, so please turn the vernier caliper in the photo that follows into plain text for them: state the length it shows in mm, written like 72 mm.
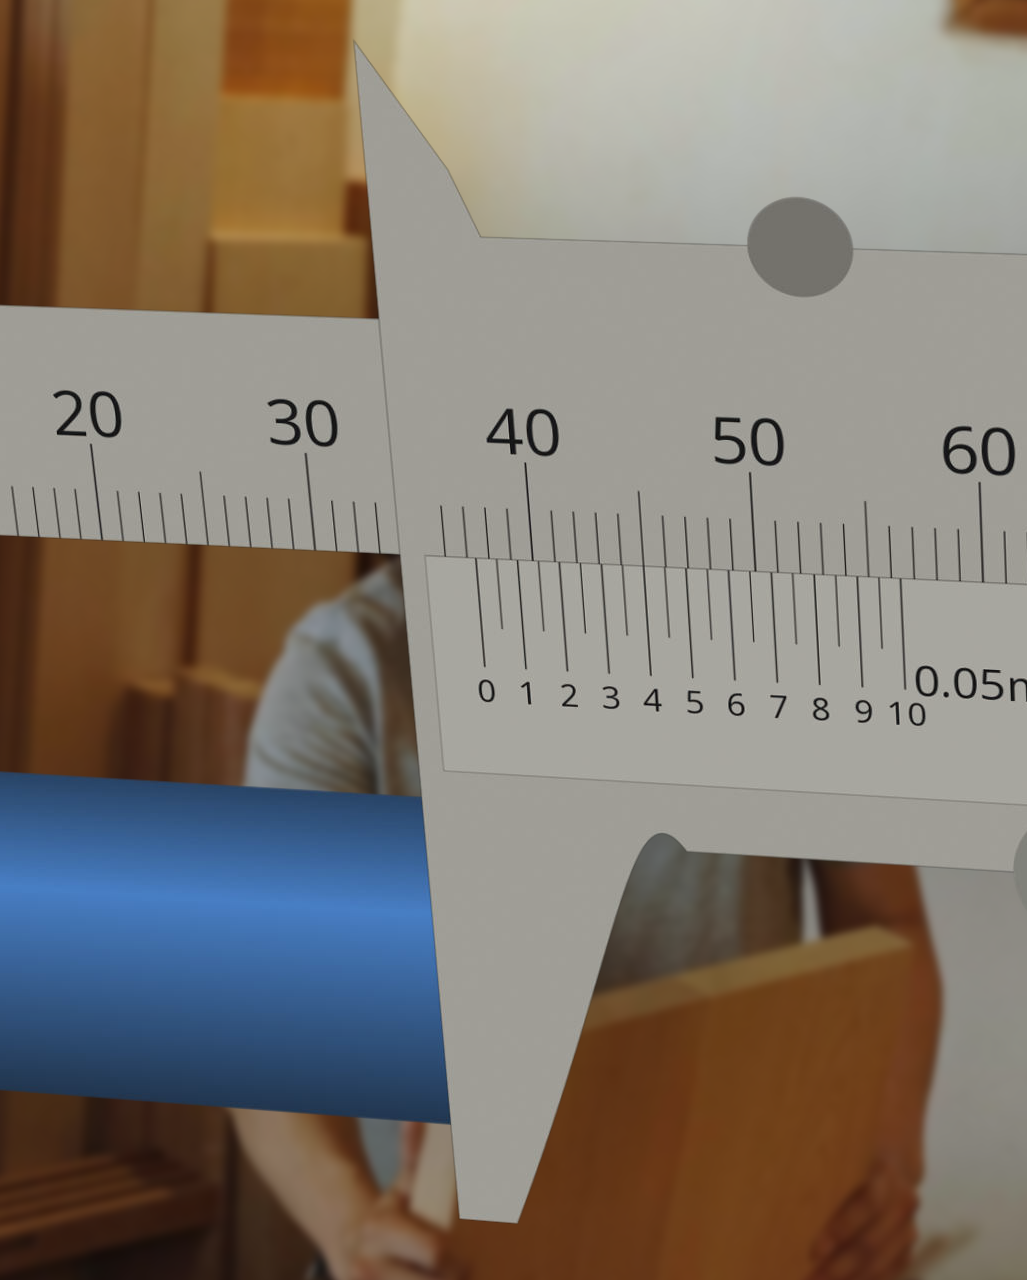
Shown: 37.4 mm
